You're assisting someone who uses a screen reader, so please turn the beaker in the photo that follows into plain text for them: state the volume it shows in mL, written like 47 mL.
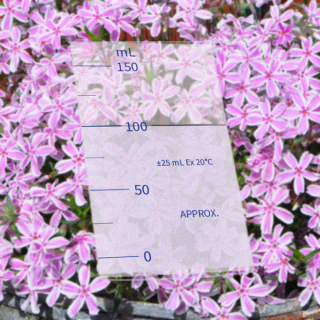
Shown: 100 mL
